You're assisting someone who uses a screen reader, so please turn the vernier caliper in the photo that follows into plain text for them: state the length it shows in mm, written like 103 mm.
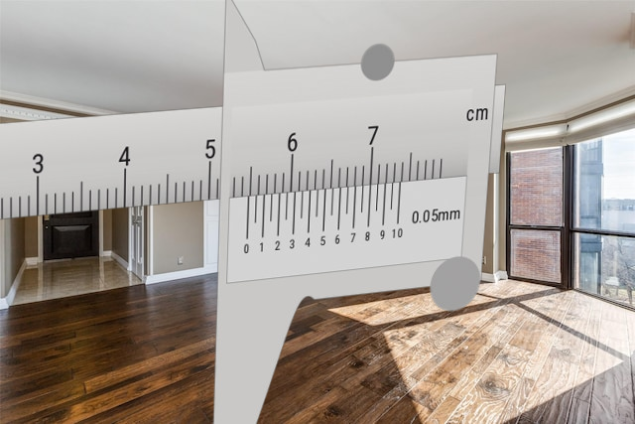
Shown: 54.8 mm
